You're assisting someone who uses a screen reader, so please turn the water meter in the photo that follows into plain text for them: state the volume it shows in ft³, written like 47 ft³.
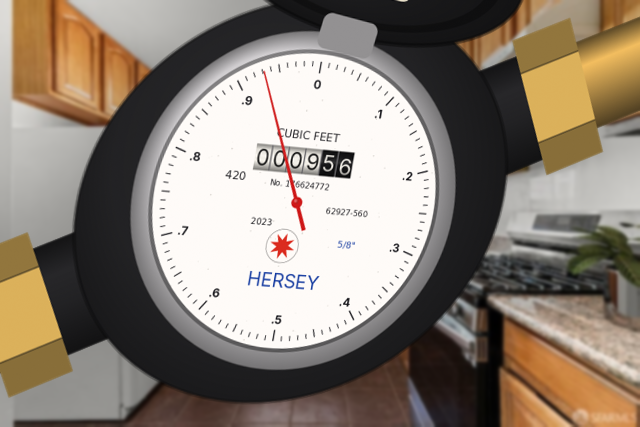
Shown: 955.93 ft³
